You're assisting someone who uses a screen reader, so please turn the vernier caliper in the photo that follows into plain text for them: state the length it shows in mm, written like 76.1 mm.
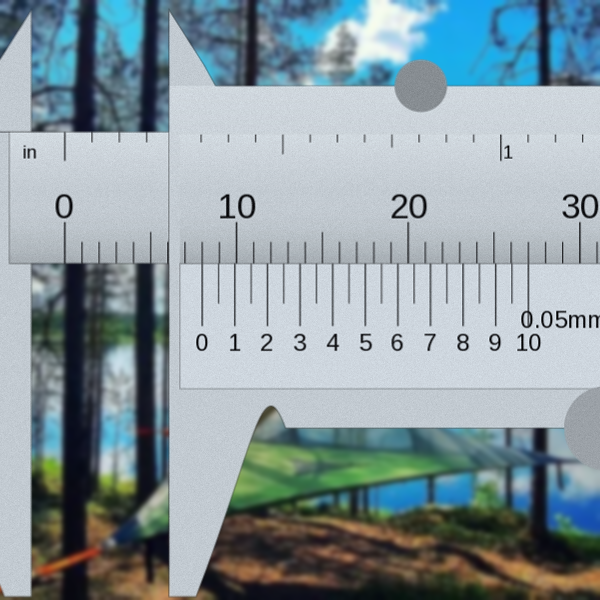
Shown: 8.0 mm
